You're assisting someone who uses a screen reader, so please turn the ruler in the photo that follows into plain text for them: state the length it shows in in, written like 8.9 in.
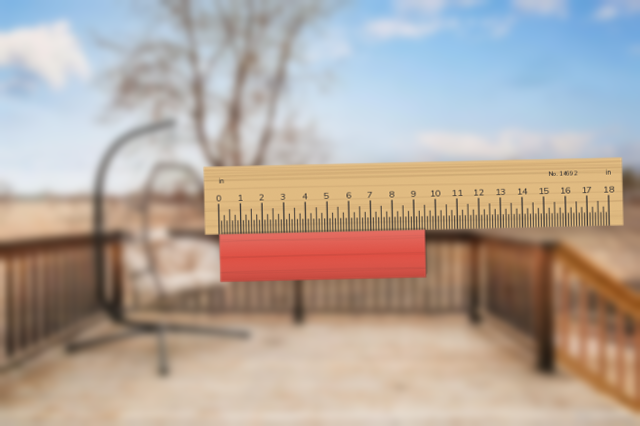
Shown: 9.5 in
